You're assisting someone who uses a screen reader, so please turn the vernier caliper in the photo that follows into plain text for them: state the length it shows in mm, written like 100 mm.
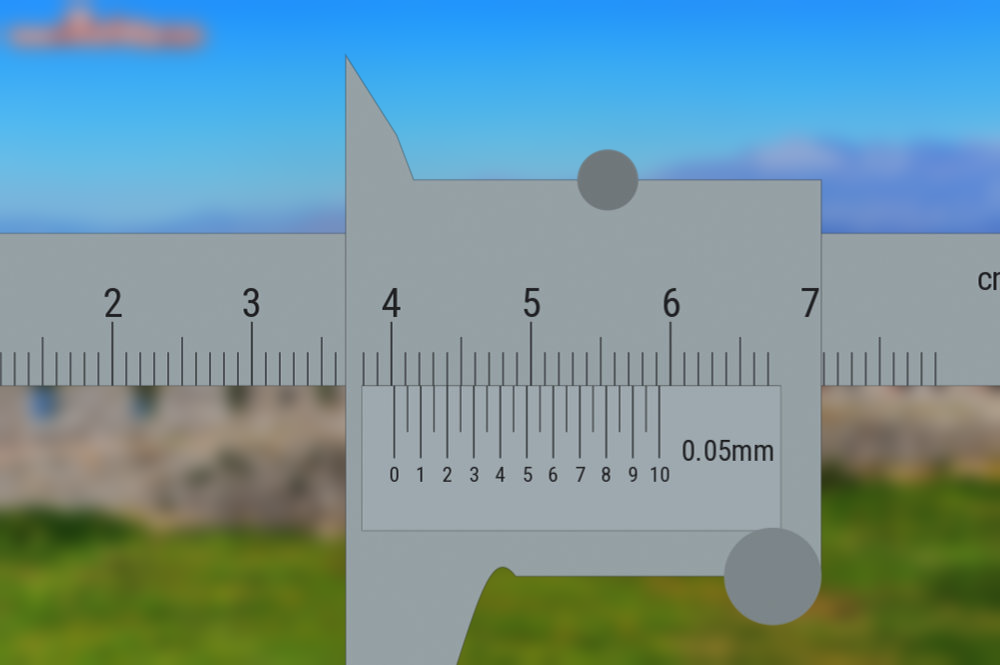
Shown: 40.2 mm
